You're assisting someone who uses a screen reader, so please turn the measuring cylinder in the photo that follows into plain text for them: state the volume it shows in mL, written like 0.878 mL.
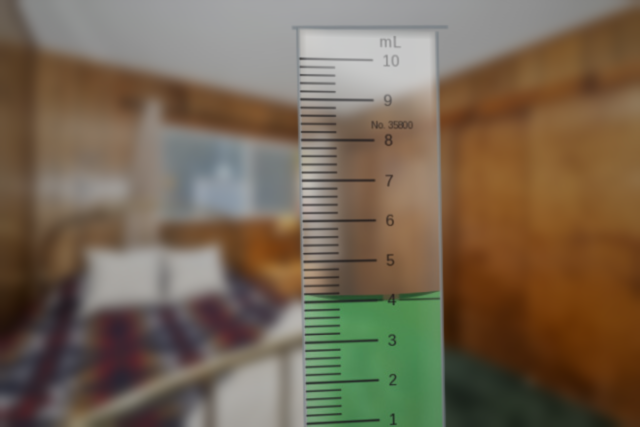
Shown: 4 mL
